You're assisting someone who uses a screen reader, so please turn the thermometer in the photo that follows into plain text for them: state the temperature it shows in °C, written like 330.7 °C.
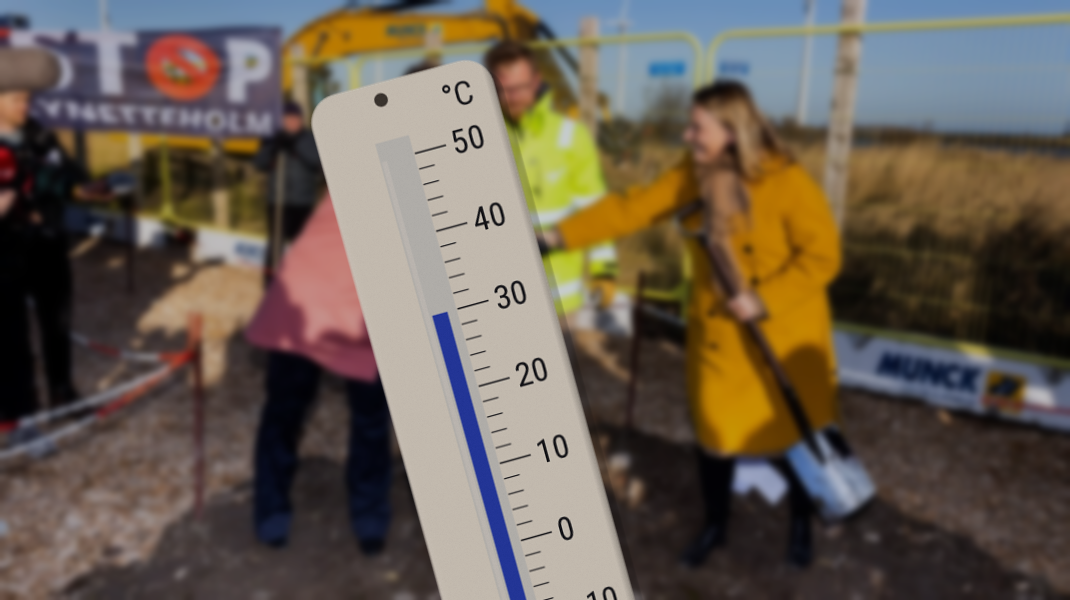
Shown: 30 °C
